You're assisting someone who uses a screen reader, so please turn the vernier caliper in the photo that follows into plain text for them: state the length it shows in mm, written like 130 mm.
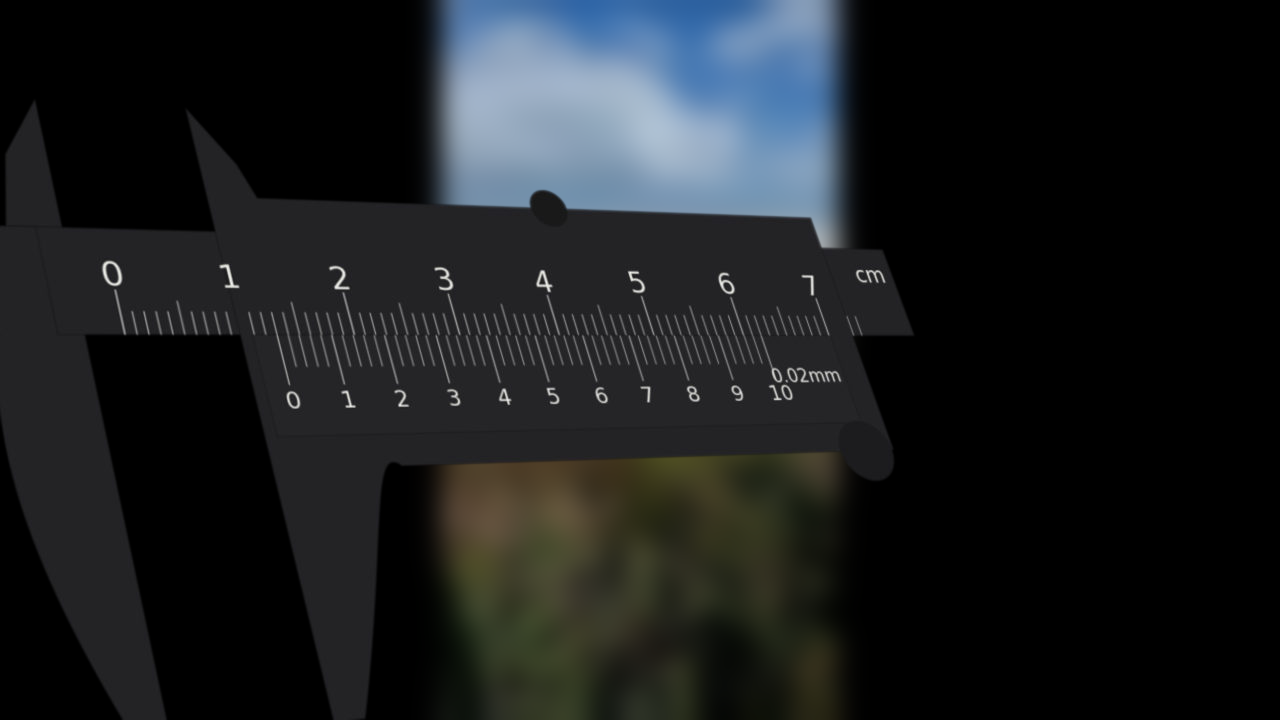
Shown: 13.0 mm
